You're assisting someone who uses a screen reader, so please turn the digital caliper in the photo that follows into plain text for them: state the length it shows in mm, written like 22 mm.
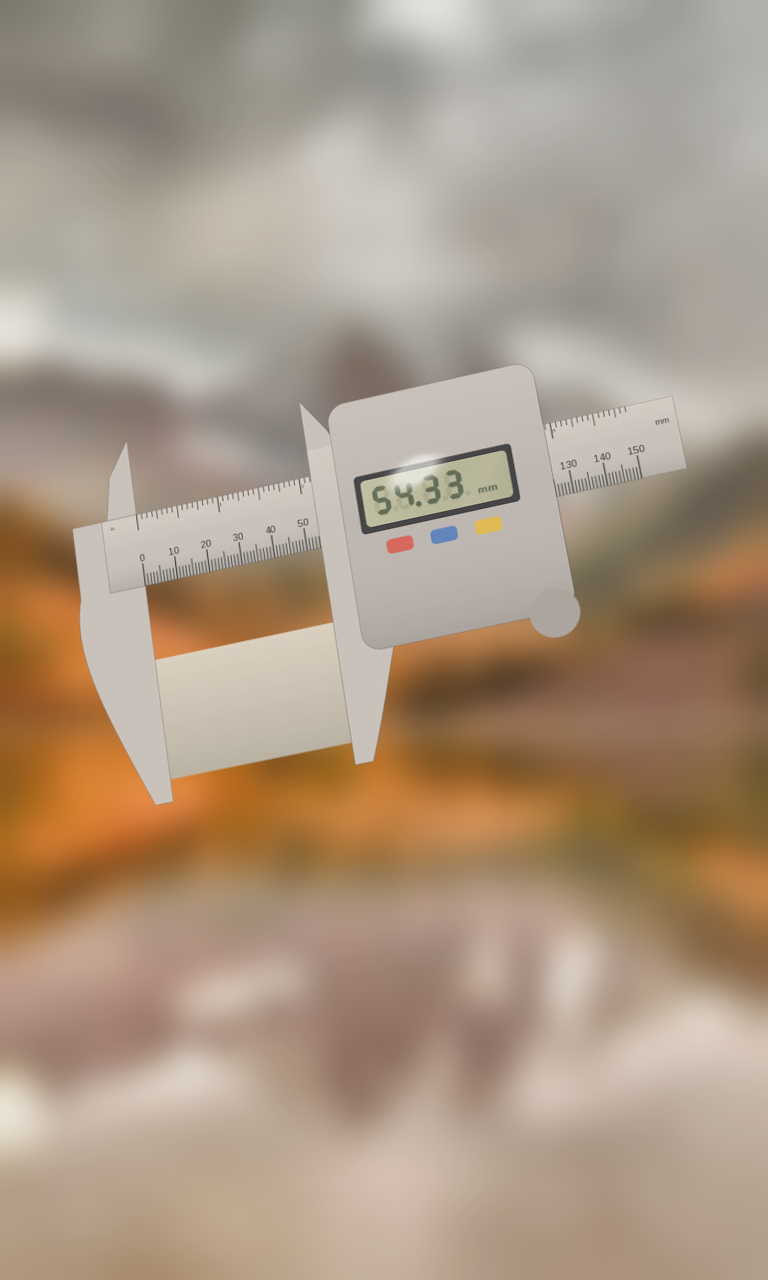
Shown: 54.33 mm
